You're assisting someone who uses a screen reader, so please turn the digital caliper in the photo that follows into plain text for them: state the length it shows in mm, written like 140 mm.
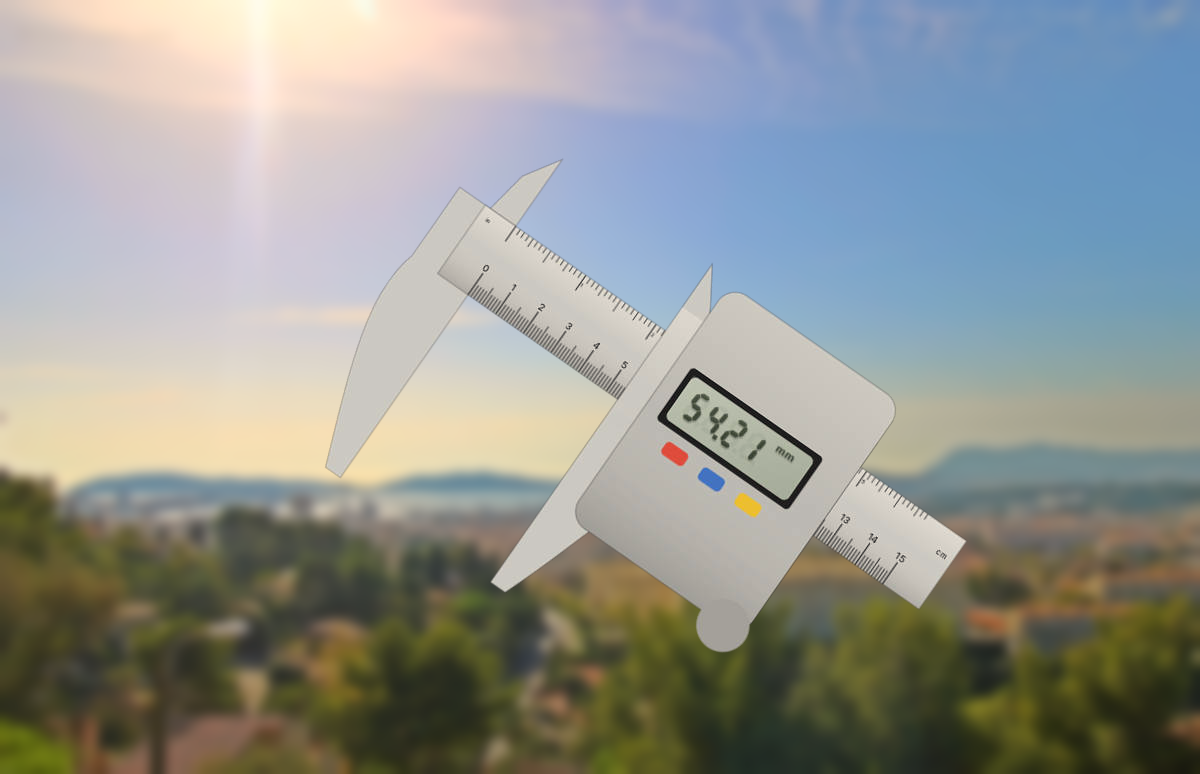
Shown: 54.21 mm
